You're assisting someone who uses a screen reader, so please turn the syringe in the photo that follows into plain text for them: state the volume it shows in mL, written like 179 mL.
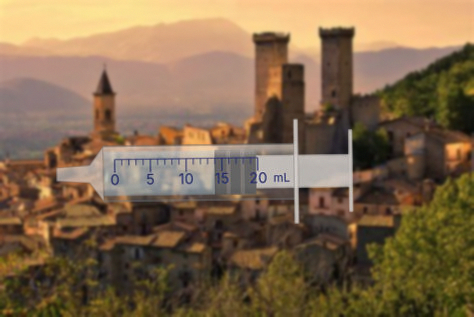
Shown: 14 mL
